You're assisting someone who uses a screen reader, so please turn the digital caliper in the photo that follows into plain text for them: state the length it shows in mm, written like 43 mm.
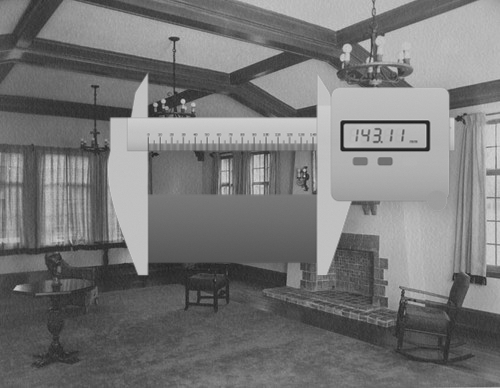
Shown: 143.11 mm
